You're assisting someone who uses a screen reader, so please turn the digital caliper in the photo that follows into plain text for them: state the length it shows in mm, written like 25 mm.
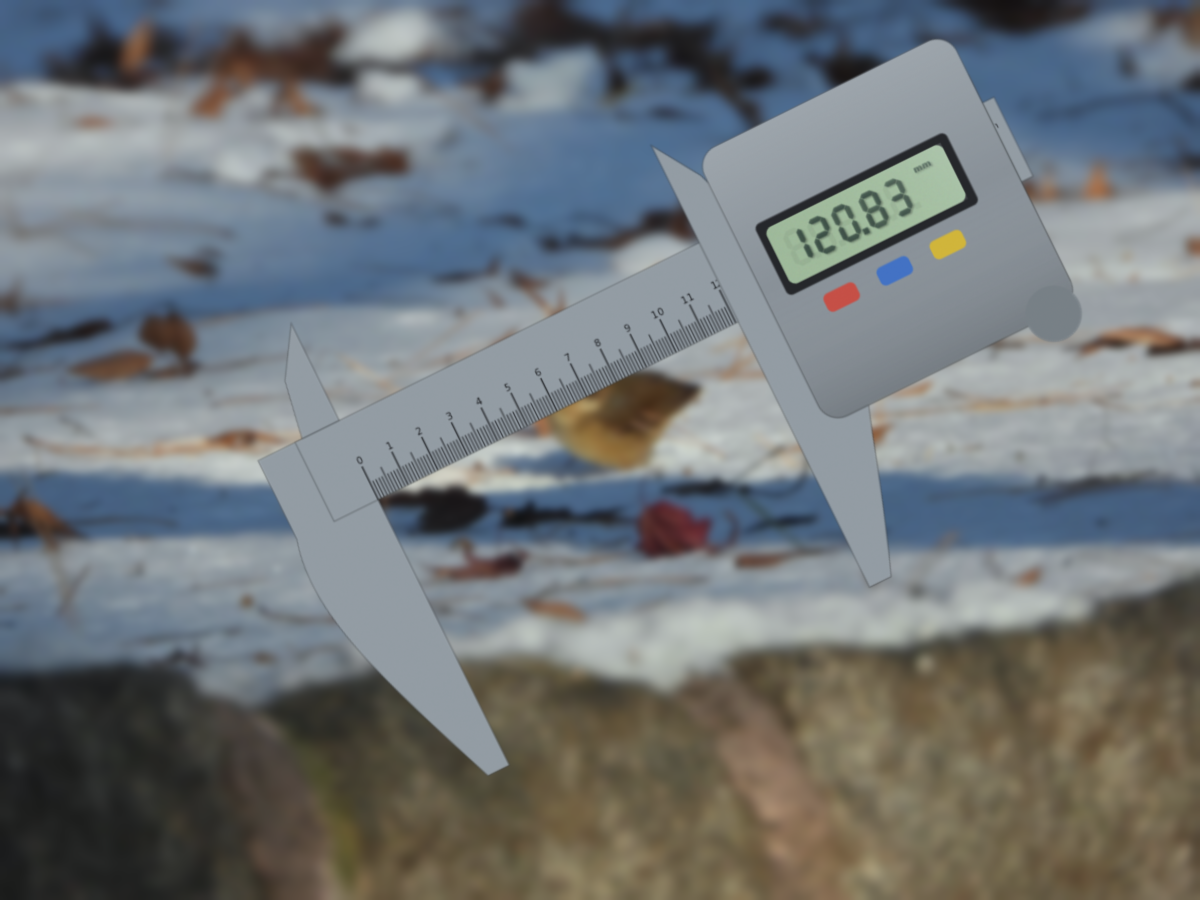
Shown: 120.83 mm
